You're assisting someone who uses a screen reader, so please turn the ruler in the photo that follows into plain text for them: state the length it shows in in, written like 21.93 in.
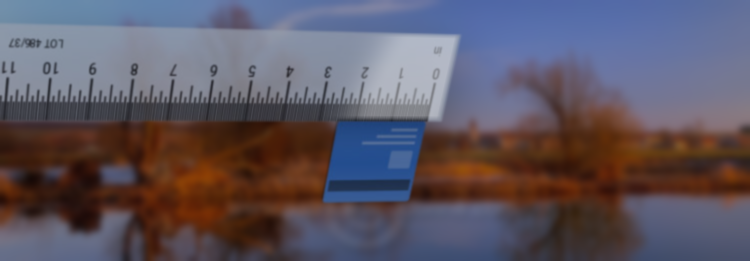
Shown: 2.5 in
